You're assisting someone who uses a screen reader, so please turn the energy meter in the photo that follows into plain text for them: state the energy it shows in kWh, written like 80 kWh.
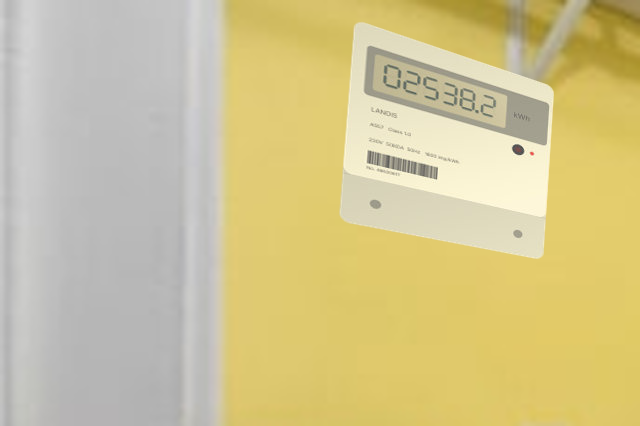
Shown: 2538.2 kWh
